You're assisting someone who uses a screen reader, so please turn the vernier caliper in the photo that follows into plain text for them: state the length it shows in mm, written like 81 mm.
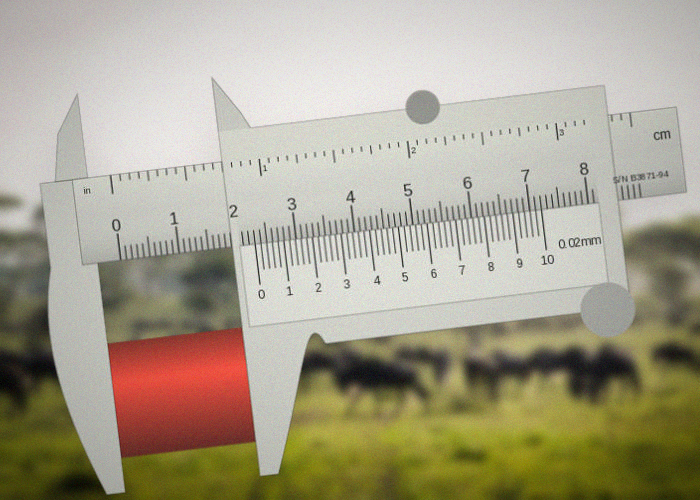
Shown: 23.0 mm
